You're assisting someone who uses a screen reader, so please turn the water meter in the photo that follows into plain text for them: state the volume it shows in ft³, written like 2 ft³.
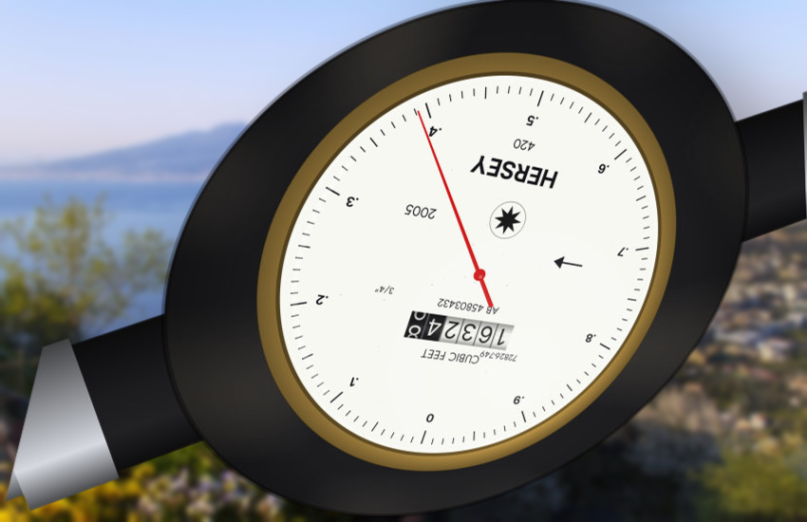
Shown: 163248.39 ft³
